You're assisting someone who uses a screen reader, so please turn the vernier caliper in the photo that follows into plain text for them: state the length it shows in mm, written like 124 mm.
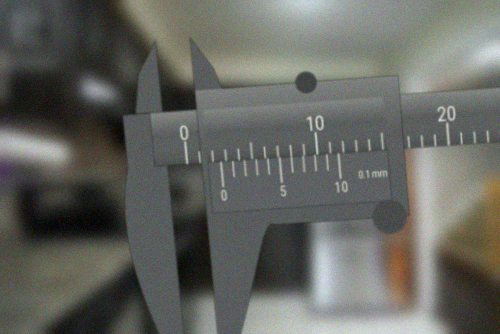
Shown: 2.6 mm
